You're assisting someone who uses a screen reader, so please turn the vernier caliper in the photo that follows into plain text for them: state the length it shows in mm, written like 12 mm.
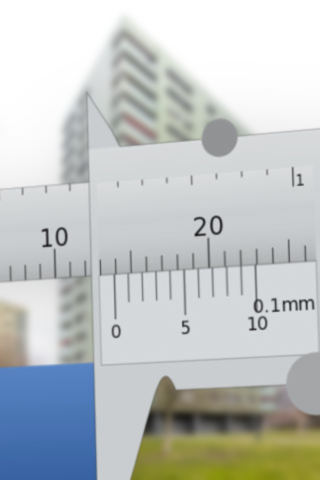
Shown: 13.9 mm
